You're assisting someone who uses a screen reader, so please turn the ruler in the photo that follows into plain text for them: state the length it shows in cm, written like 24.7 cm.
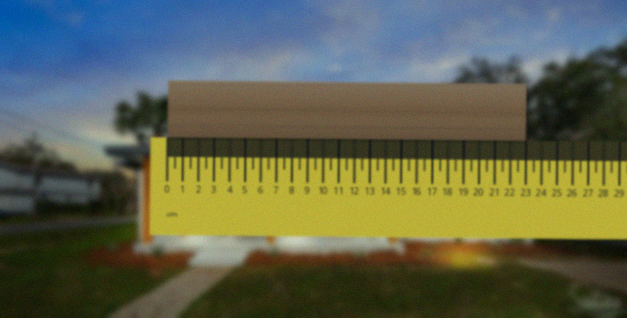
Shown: 23 cm
